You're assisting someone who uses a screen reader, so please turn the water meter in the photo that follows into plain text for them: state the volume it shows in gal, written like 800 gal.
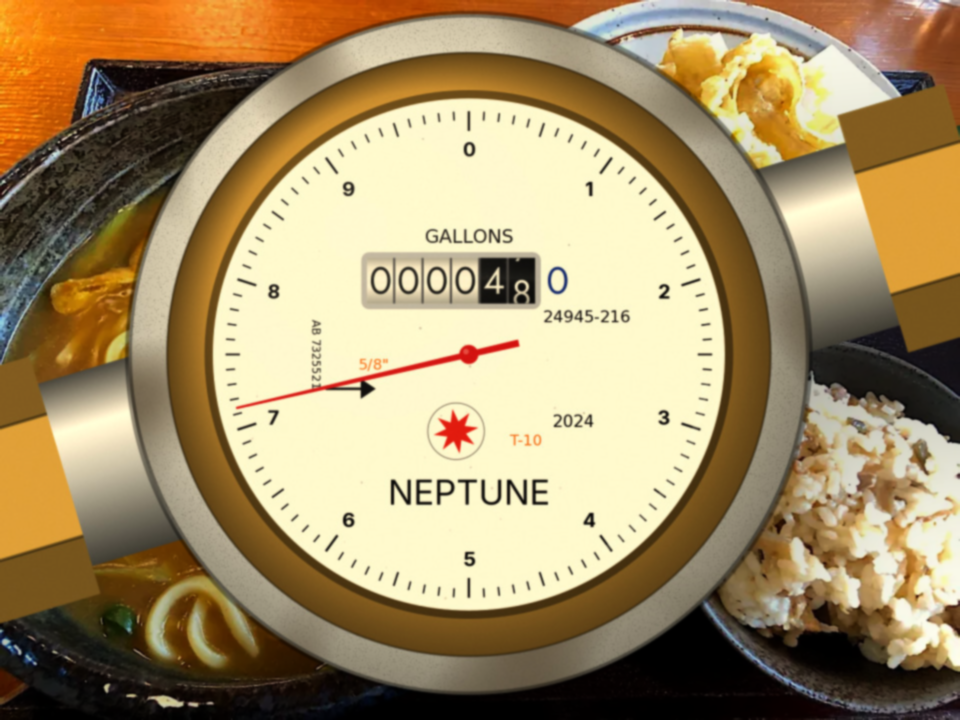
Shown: 477.1 gal
